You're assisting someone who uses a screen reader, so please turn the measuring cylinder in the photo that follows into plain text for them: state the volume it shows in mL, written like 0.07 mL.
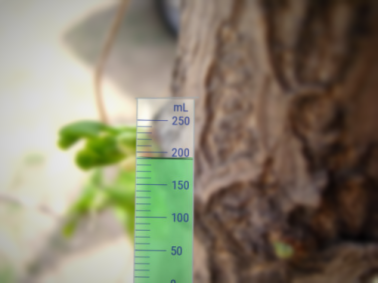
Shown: 190 mL
